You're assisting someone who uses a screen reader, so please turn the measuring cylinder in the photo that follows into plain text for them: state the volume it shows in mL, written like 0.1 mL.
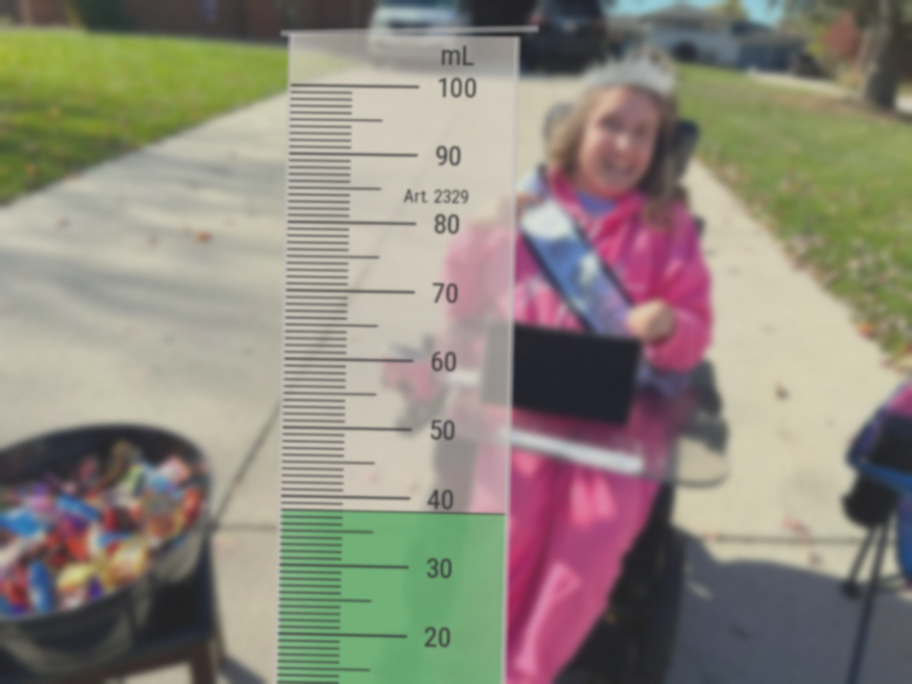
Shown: 38 mL
